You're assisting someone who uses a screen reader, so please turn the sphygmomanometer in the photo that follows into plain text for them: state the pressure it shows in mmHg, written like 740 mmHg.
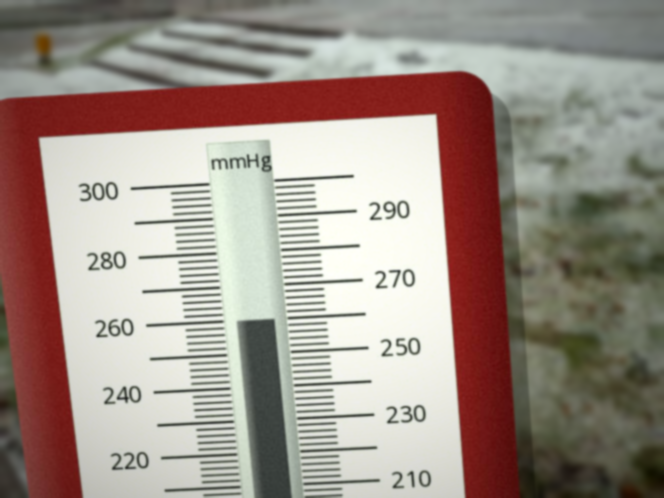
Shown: 260 mmHg
